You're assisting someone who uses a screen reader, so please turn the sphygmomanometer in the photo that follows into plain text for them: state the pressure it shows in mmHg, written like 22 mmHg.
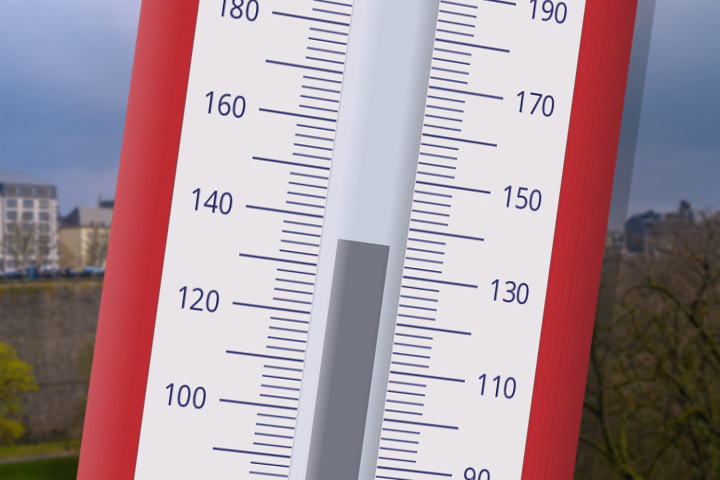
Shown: 136 mmHg
